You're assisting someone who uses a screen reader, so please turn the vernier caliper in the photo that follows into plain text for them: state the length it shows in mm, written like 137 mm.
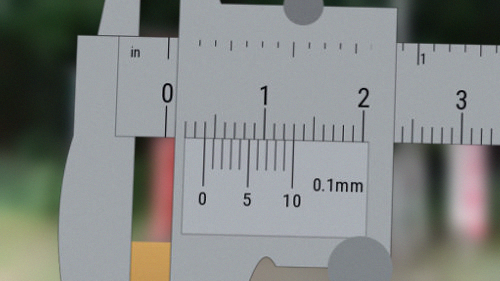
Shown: 4.0 mm
